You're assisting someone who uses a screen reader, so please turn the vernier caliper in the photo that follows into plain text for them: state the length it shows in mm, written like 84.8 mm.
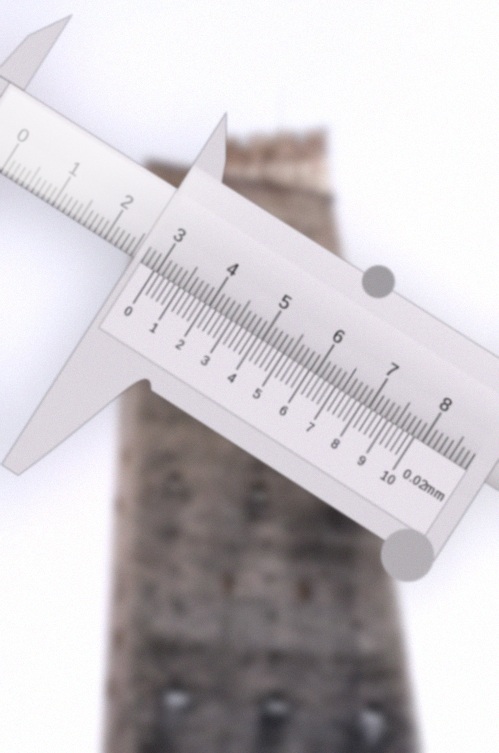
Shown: 29.5 mm
